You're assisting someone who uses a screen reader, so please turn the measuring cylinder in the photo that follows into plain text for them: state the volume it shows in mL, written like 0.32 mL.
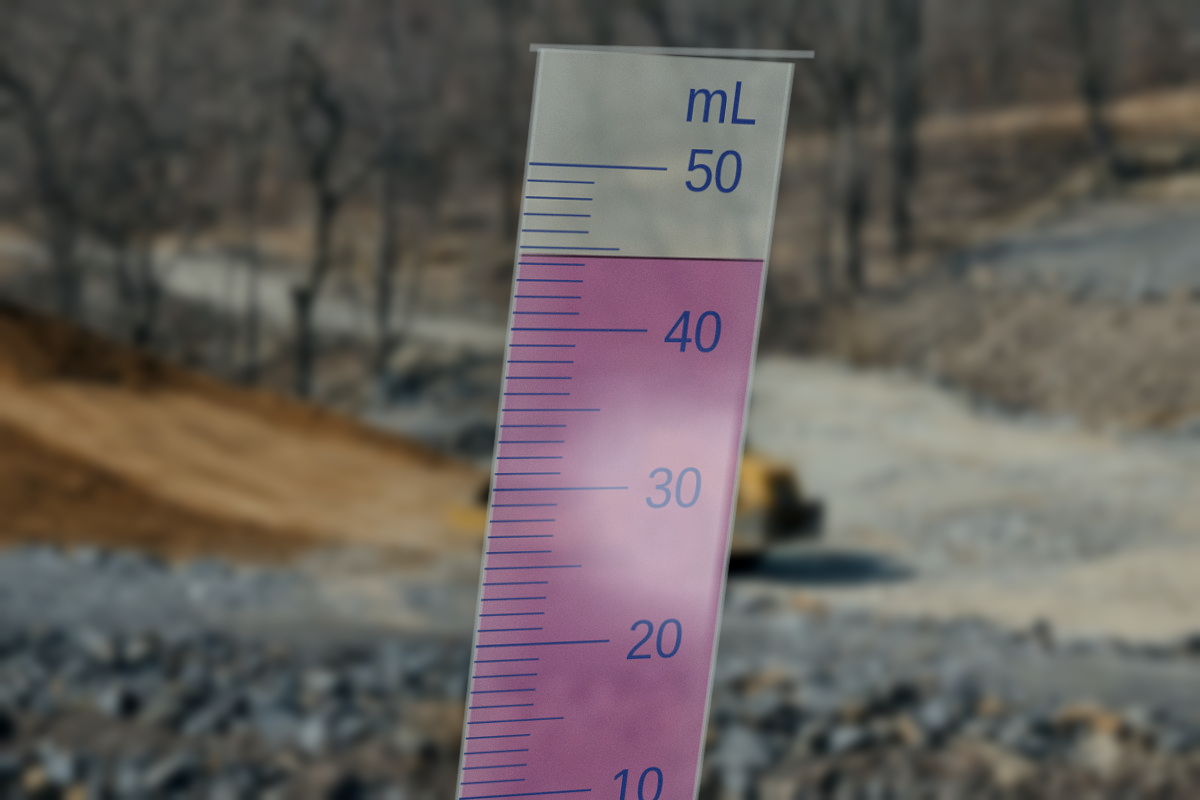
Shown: 44.5 mL
